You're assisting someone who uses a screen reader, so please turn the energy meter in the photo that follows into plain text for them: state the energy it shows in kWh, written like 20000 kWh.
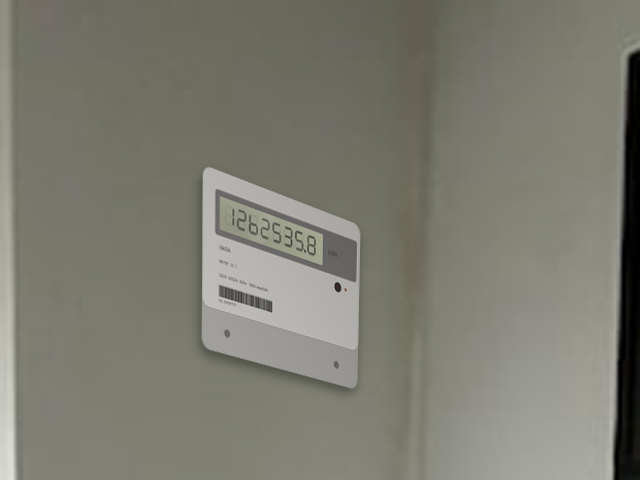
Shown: 1262535.8 kWh
